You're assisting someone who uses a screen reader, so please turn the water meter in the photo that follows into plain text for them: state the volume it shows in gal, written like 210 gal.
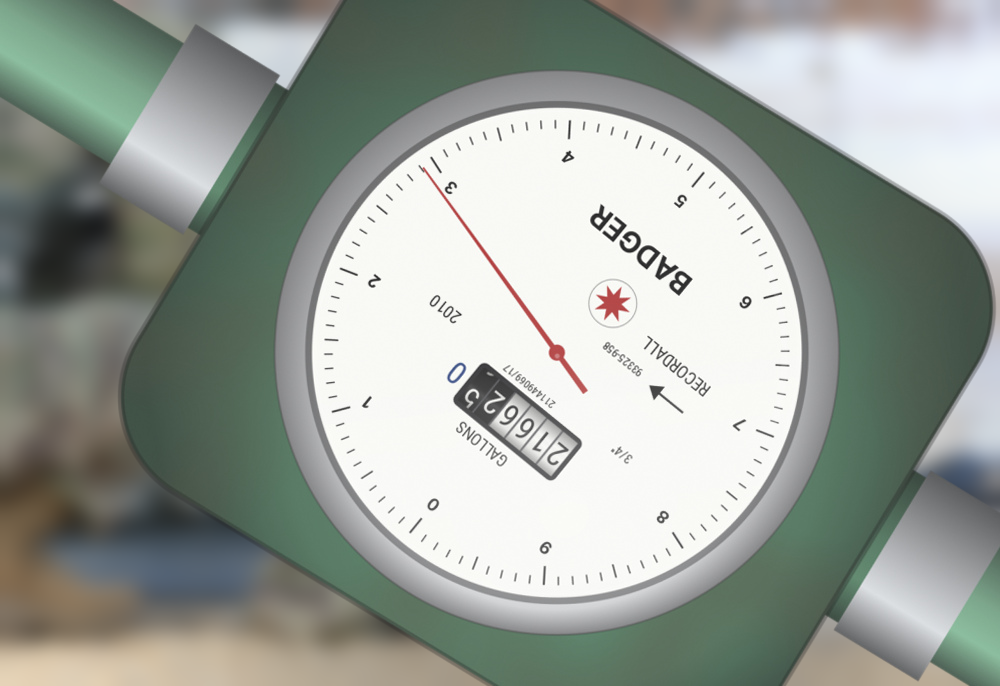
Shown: 2166252.9 gal
